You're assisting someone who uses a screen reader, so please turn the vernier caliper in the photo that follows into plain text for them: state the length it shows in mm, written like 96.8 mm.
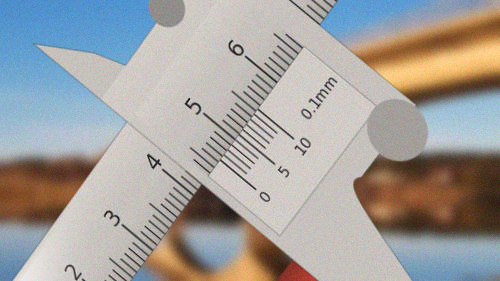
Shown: 46.4 mm
